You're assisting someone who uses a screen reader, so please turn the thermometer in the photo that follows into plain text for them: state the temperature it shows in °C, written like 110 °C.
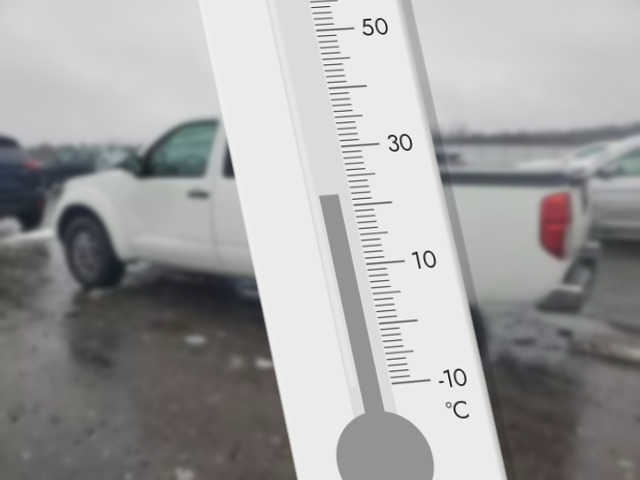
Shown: 22 °C
